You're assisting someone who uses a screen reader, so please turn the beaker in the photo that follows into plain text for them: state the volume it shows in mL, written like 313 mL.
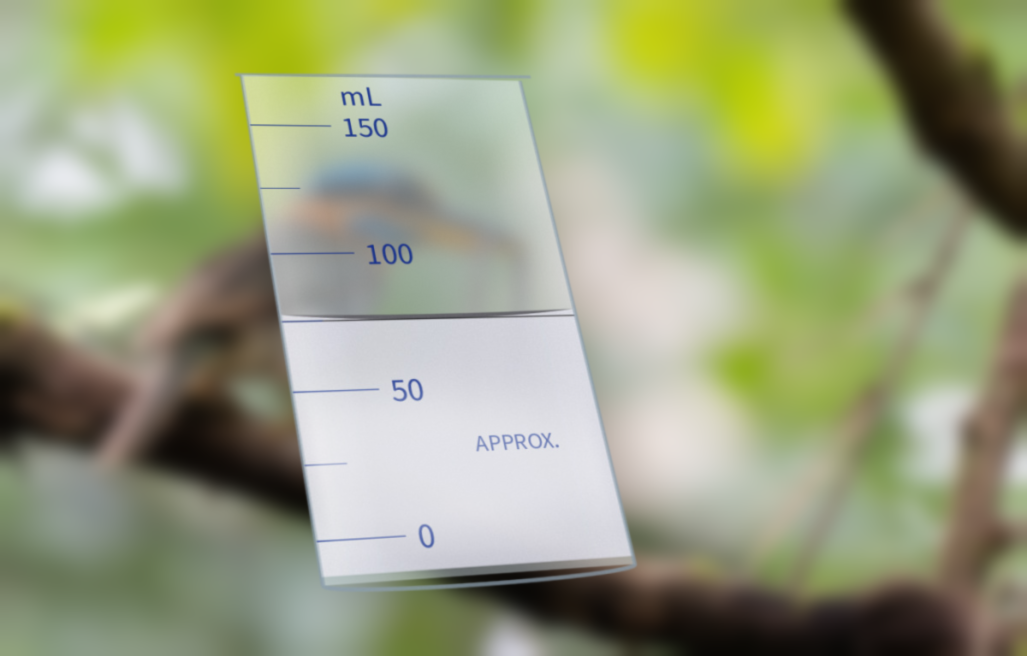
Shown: 75 mL
